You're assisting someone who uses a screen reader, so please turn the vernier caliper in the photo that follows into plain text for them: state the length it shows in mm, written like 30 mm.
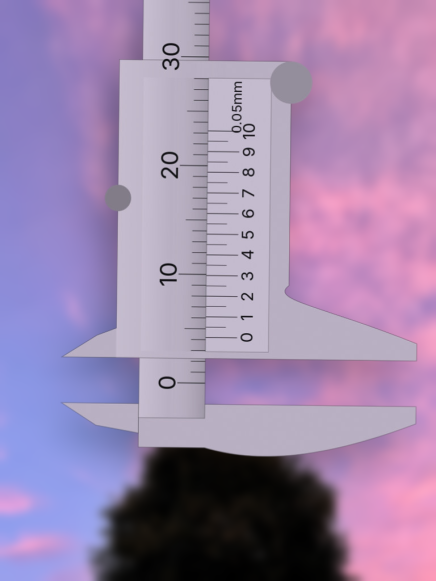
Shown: 4.2 mm
